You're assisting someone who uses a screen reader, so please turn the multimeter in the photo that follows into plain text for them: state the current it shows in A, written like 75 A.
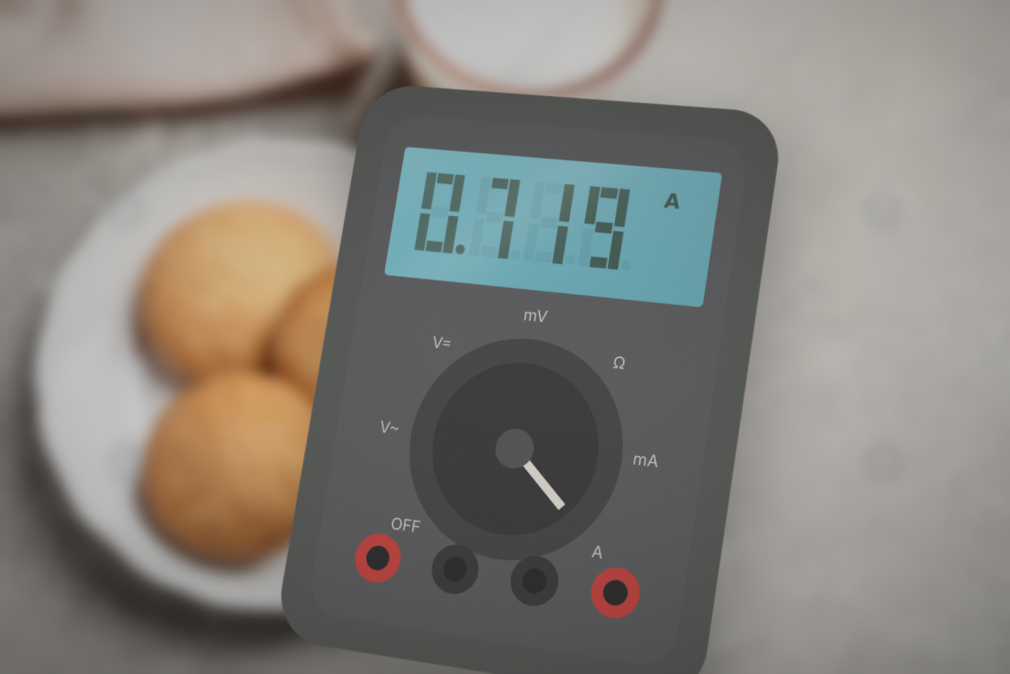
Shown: 0.719 A
